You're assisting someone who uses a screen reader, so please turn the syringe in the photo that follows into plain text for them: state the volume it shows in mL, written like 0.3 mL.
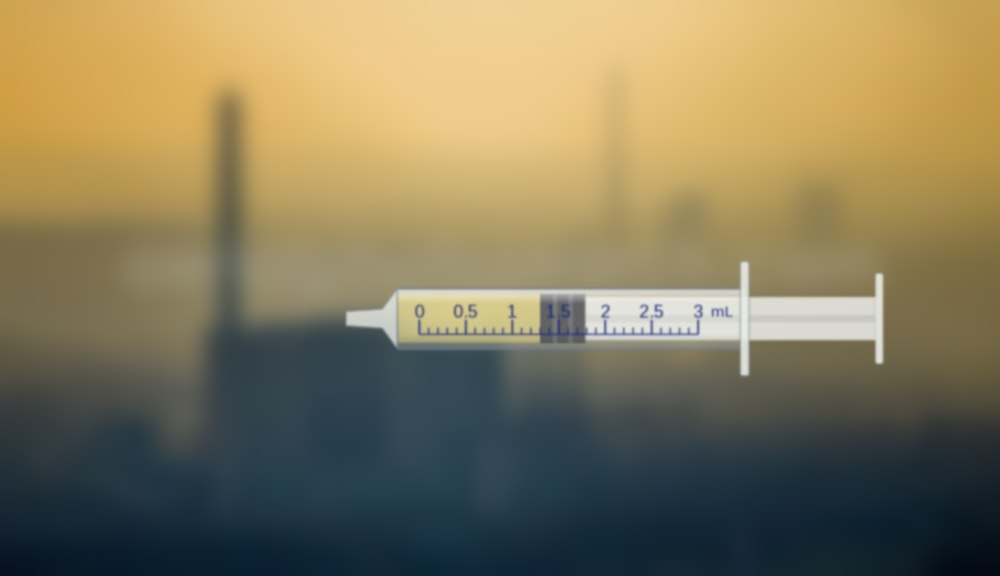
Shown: 1.3 mL
